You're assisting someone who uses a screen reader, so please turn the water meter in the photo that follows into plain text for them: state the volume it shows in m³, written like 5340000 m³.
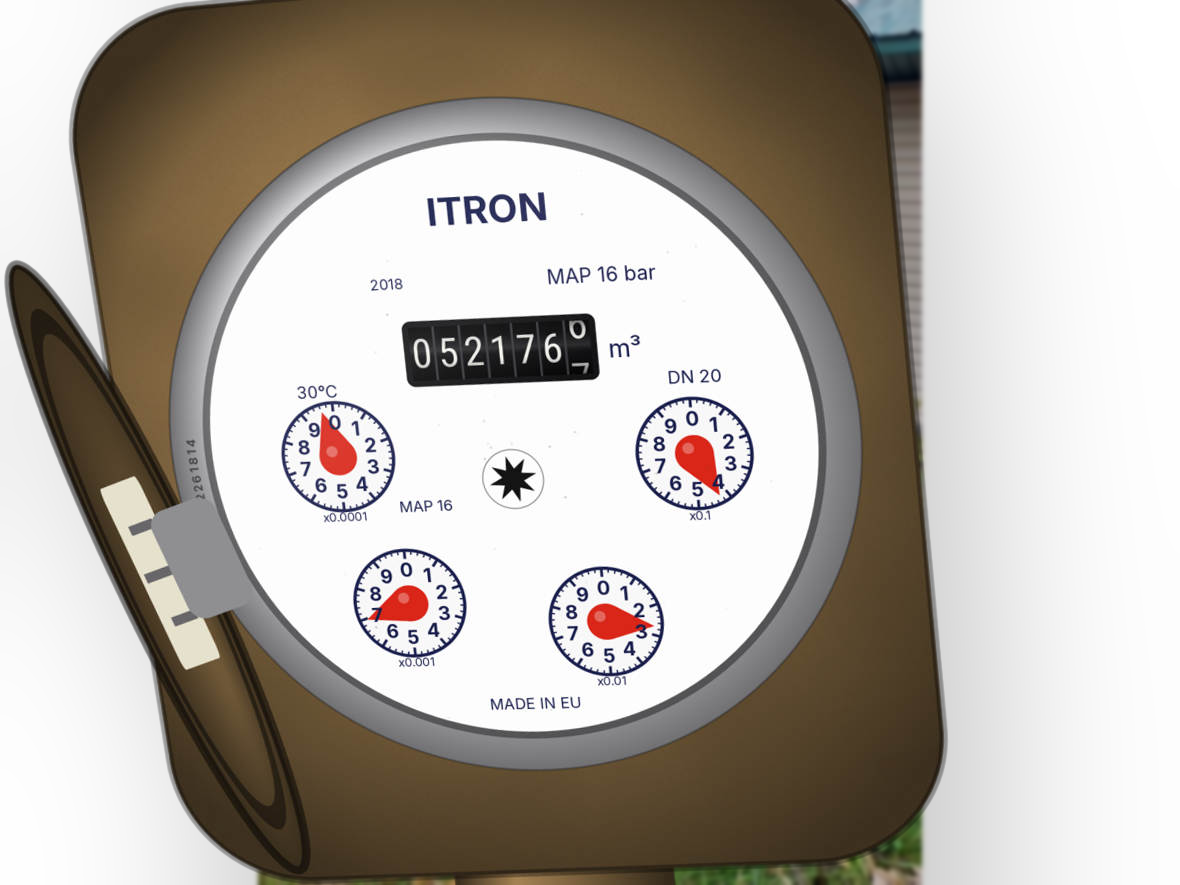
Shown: 521766.4269 m³
